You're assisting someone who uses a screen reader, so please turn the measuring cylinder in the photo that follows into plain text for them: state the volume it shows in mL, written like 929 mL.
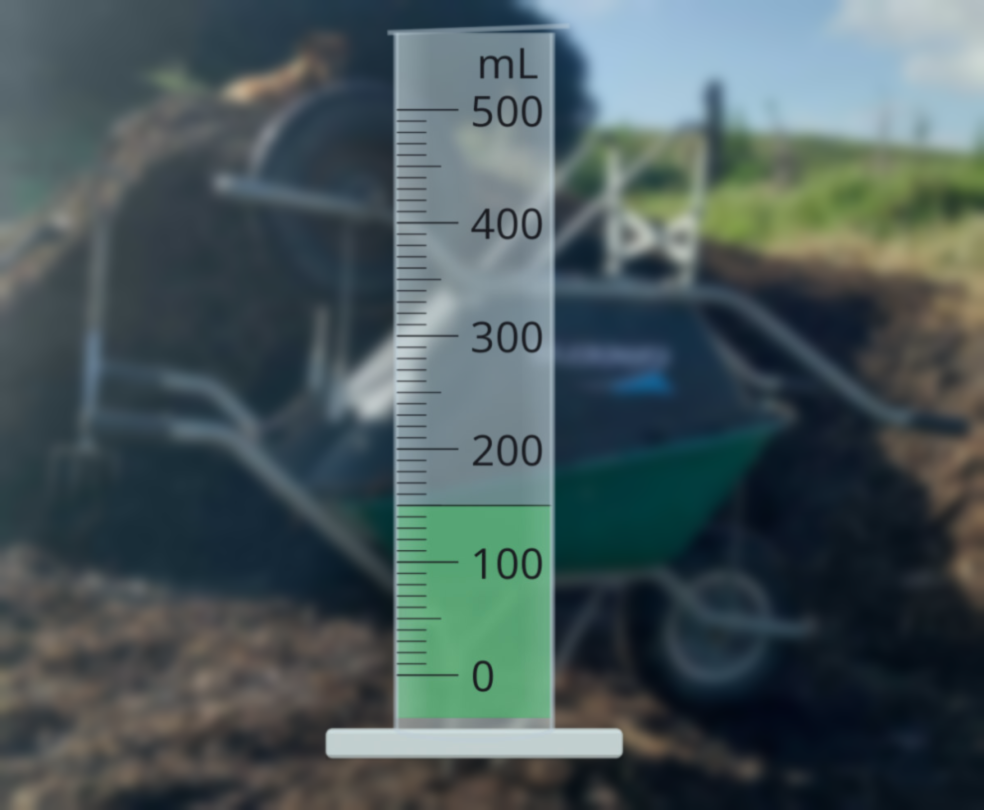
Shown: 150 mL
